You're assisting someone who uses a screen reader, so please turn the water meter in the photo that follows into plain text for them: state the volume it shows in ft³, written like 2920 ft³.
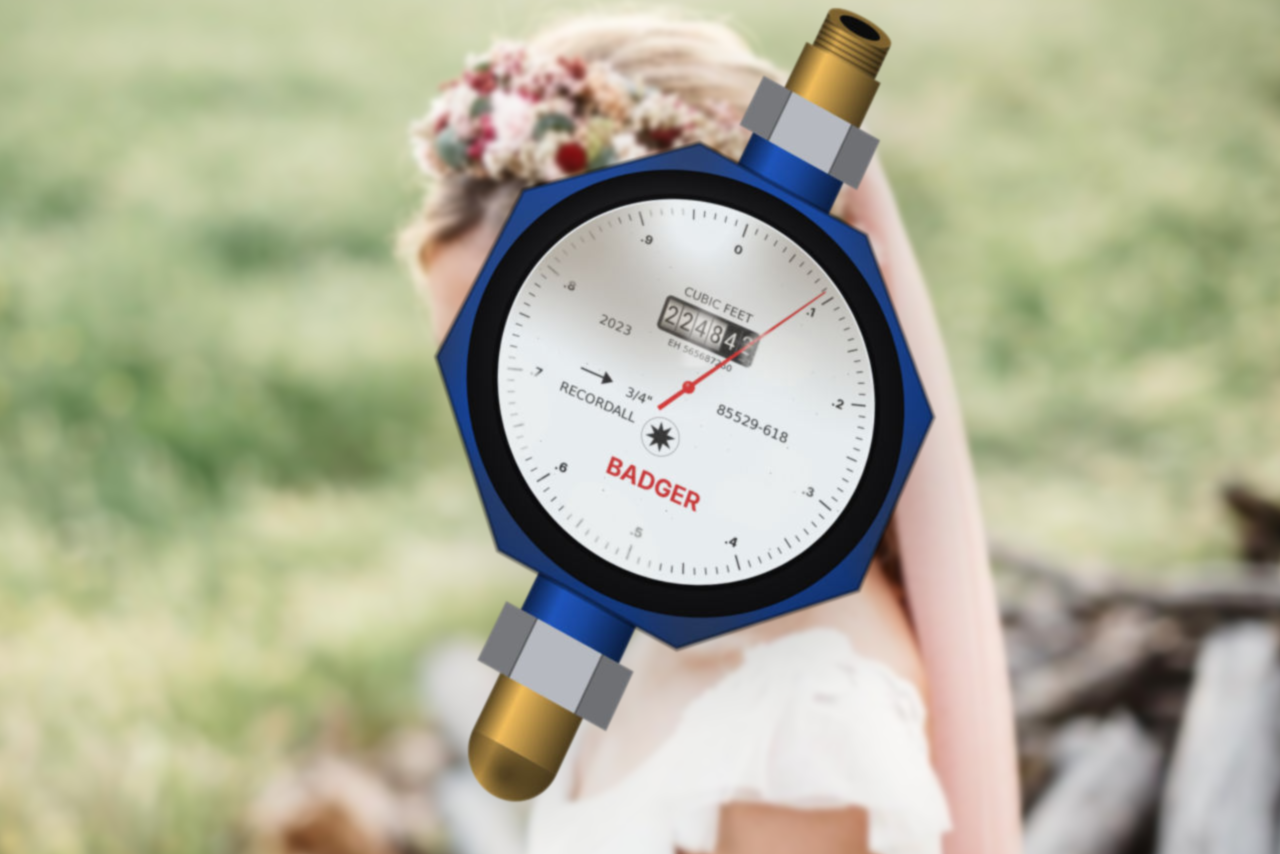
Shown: 224842.09 ft³
